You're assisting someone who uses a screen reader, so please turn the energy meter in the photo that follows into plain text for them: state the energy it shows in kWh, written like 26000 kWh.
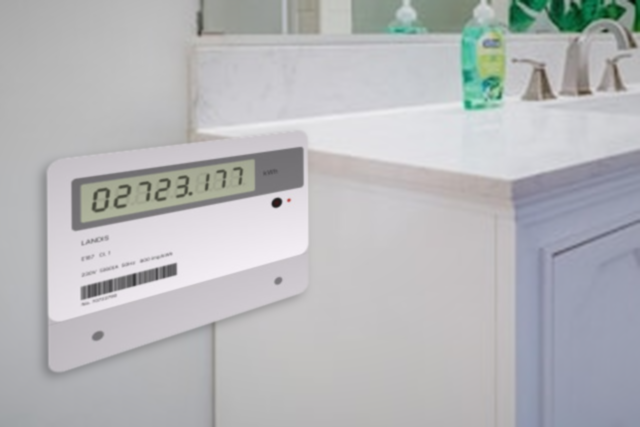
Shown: 2723.177 kWh
